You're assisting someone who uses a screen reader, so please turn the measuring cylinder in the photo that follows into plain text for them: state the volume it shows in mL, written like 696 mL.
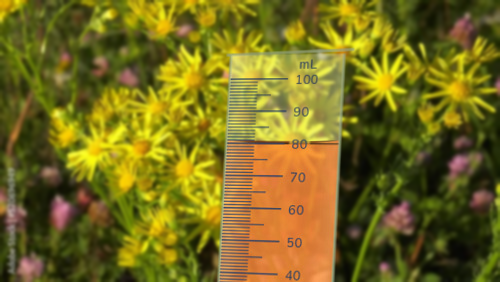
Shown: 80 mL
